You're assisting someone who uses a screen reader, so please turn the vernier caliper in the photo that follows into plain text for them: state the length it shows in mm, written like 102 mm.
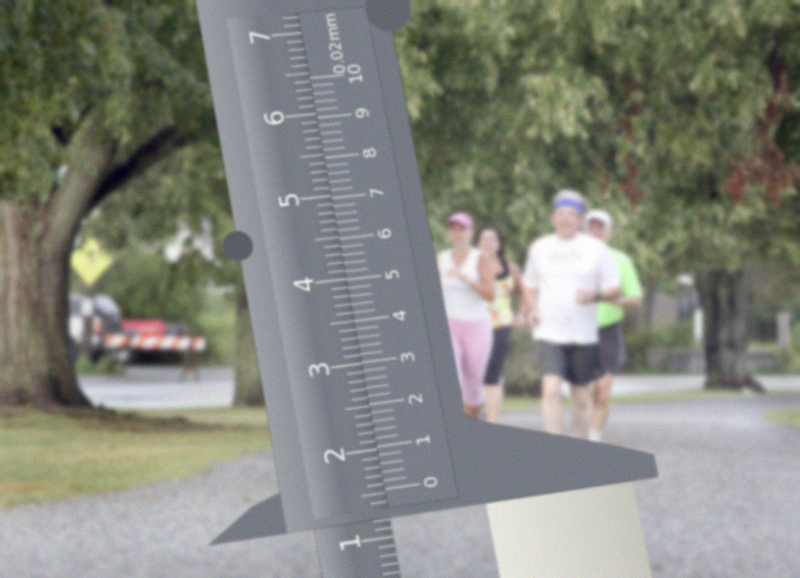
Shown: 15.4 mm
